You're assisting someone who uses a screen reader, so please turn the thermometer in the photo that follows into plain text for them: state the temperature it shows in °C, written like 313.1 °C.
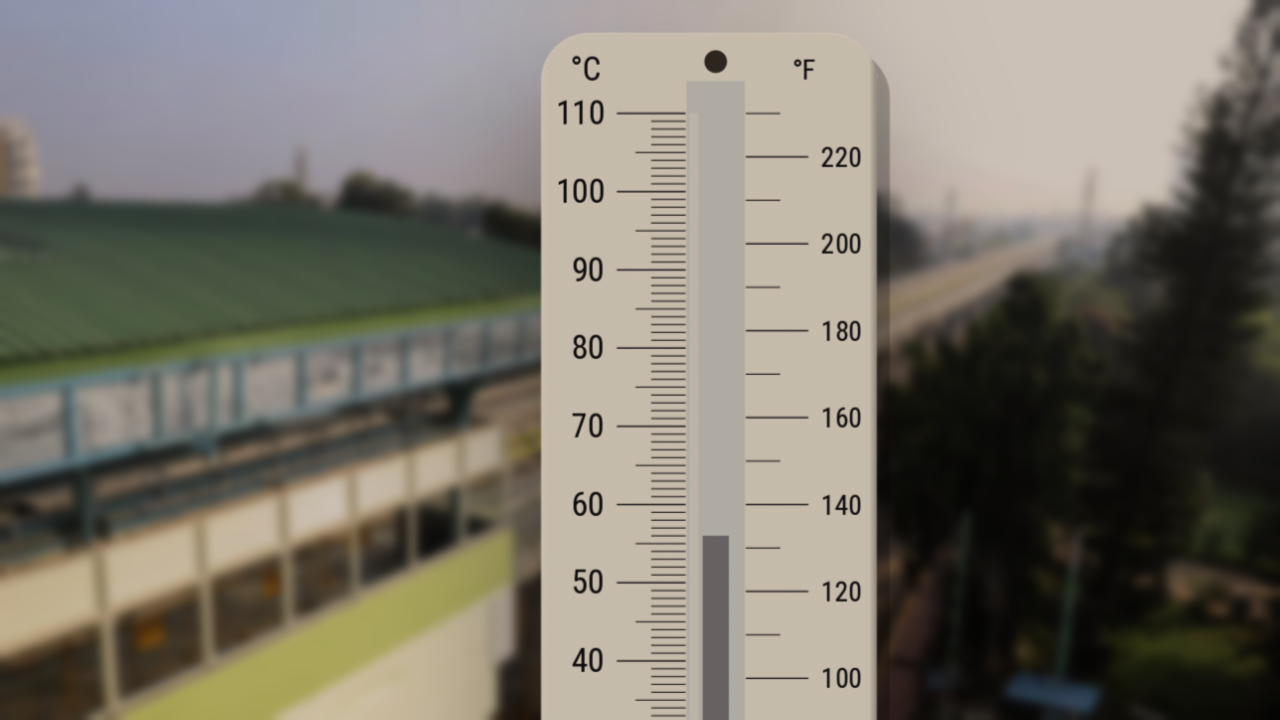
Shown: 56 °C
